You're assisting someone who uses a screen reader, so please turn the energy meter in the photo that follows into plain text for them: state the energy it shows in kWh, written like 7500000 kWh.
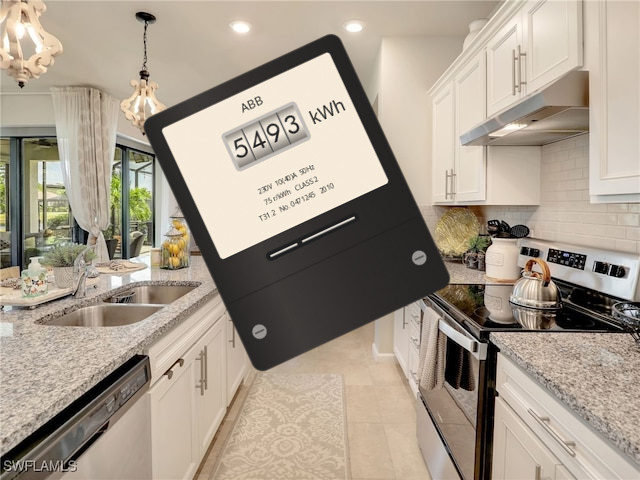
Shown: 5493 kWh
